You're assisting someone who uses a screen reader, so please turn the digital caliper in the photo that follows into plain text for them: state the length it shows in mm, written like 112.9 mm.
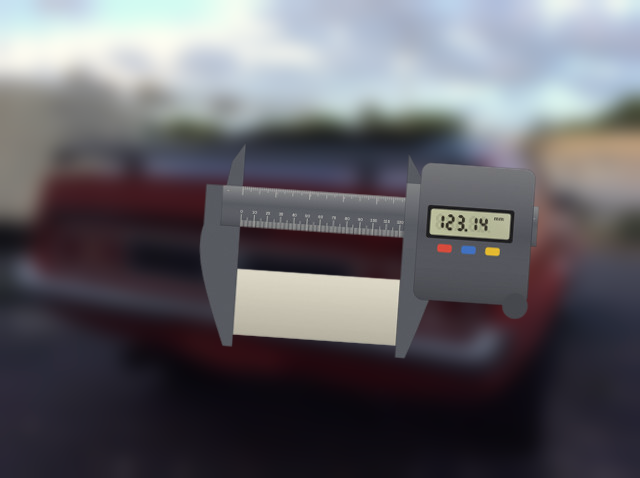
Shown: 123.14 mm
